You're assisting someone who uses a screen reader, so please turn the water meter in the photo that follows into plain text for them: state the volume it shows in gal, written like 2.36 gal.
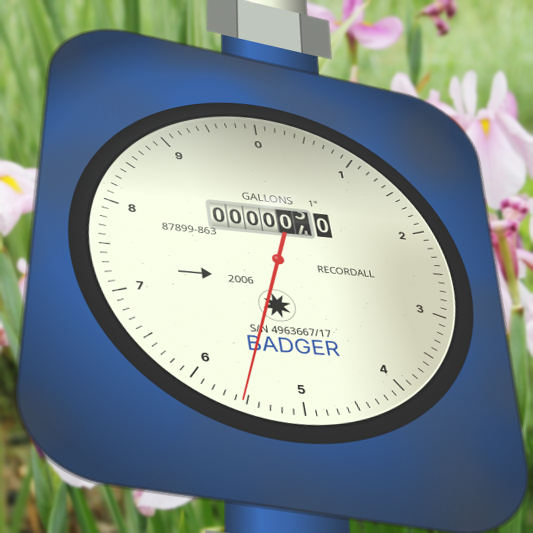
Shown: 35.5 gal
